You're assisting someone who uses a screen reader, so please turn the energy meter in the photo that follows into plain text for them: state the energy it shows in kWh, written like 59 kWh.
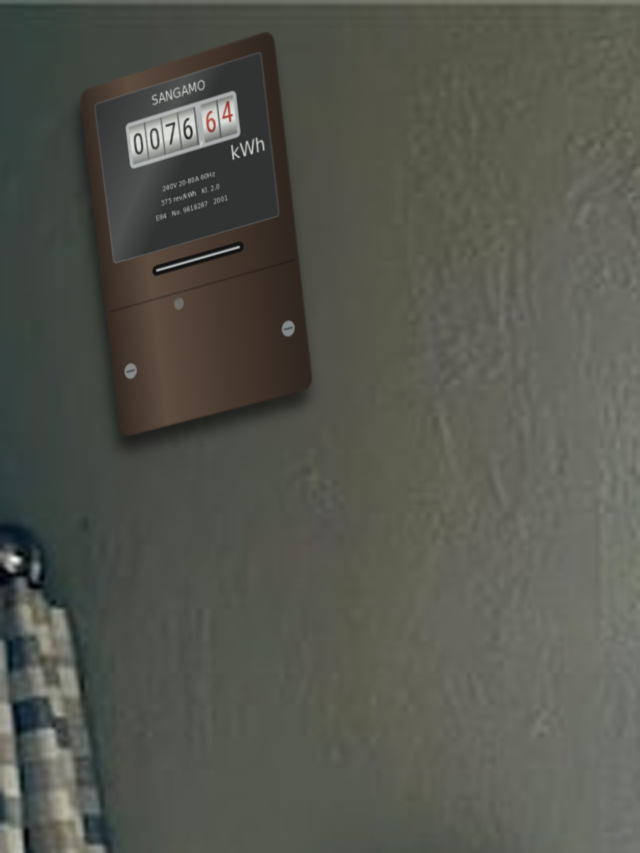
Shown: 76.64 kWh
